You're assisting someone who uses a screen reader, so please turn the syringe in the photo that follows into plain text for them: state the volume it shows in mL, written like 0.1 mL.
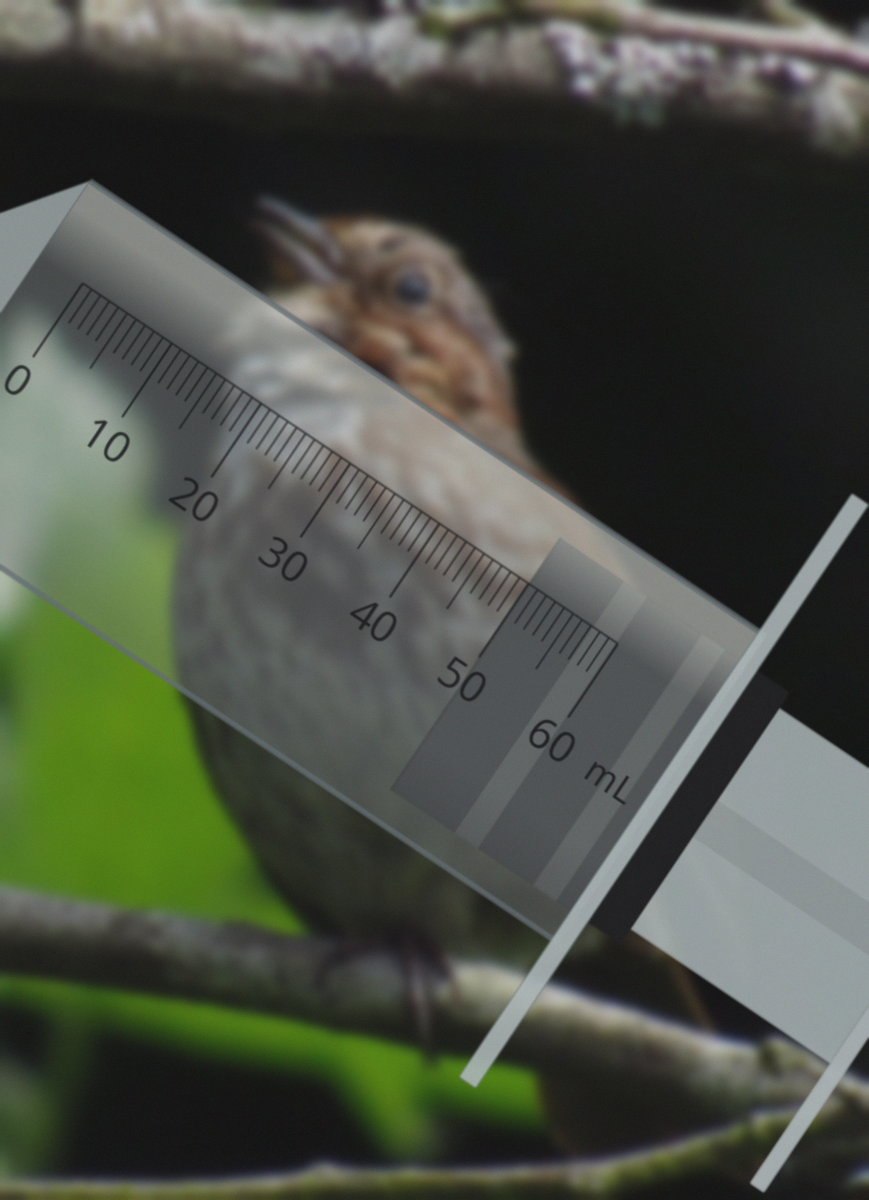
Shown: 50 mL
